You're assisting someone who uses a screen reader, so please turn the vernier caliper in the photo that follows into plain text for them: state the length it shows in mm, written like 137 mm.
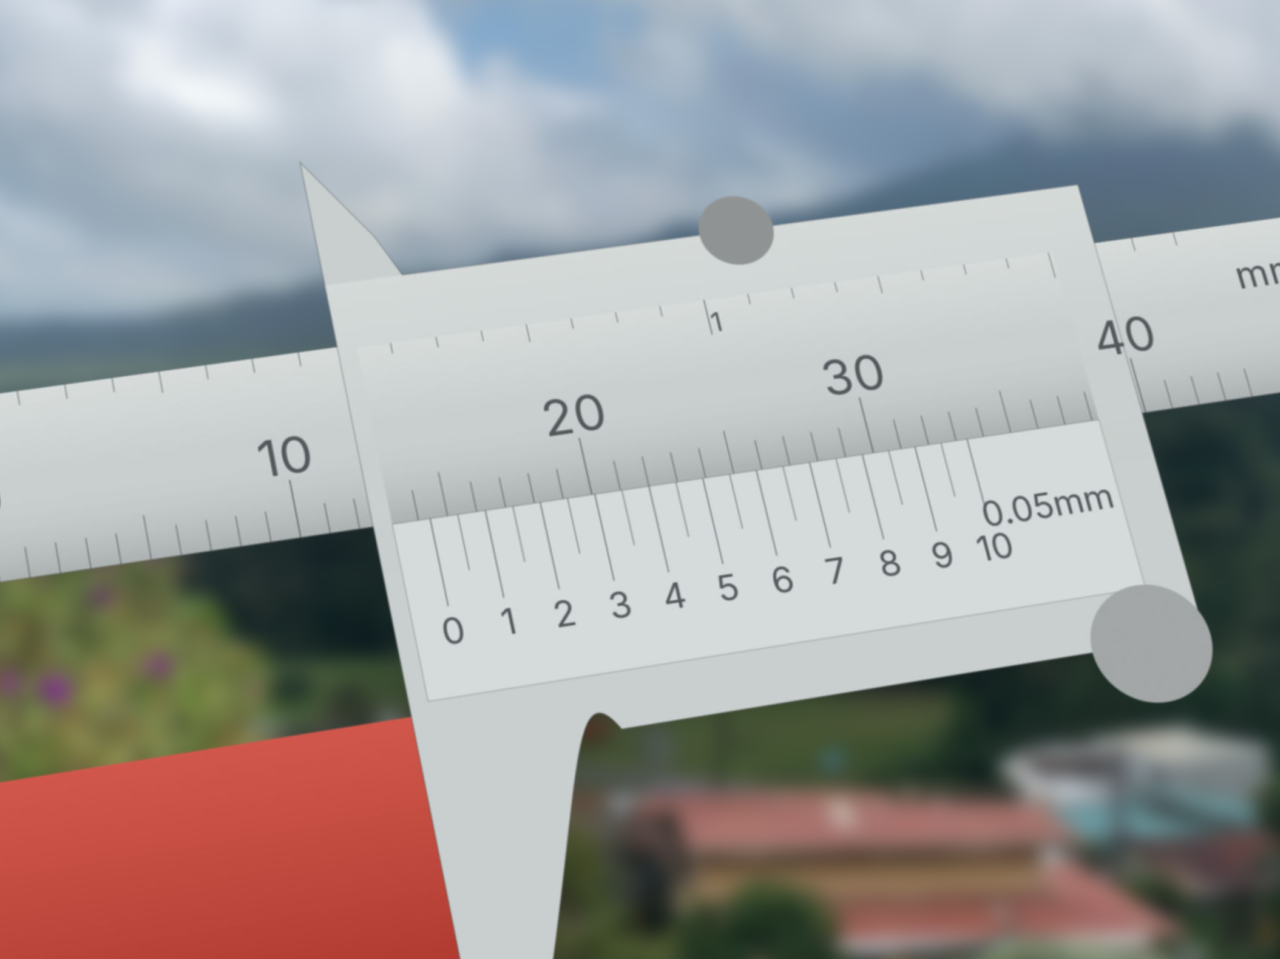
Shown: 14.40 mm
